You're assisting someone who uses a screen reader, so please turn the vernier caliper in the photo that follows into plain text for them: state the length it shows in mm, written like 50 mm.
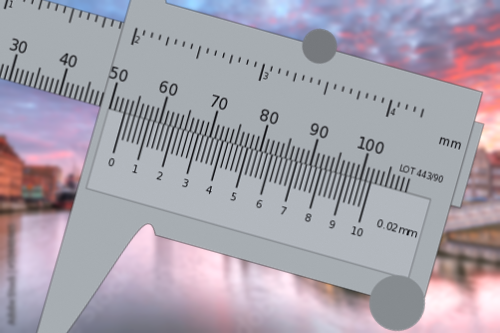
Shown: 53.0 mm
